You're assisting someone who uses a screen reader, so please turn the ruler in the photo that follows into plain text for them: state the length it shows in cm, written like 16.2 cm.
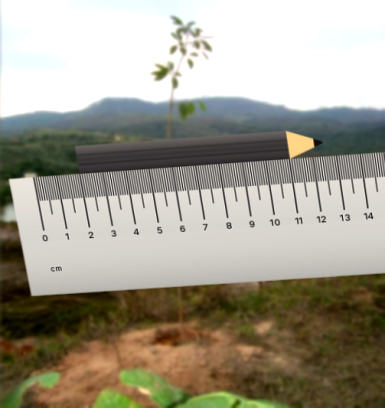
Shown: 10.5 cm
